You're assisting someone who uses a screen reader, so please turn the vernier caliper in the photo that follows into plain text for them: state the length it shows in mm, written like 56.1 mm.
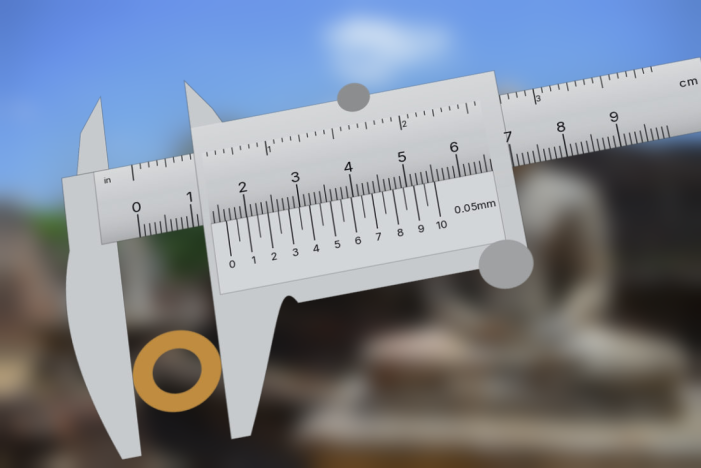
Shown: 16.2 mm
